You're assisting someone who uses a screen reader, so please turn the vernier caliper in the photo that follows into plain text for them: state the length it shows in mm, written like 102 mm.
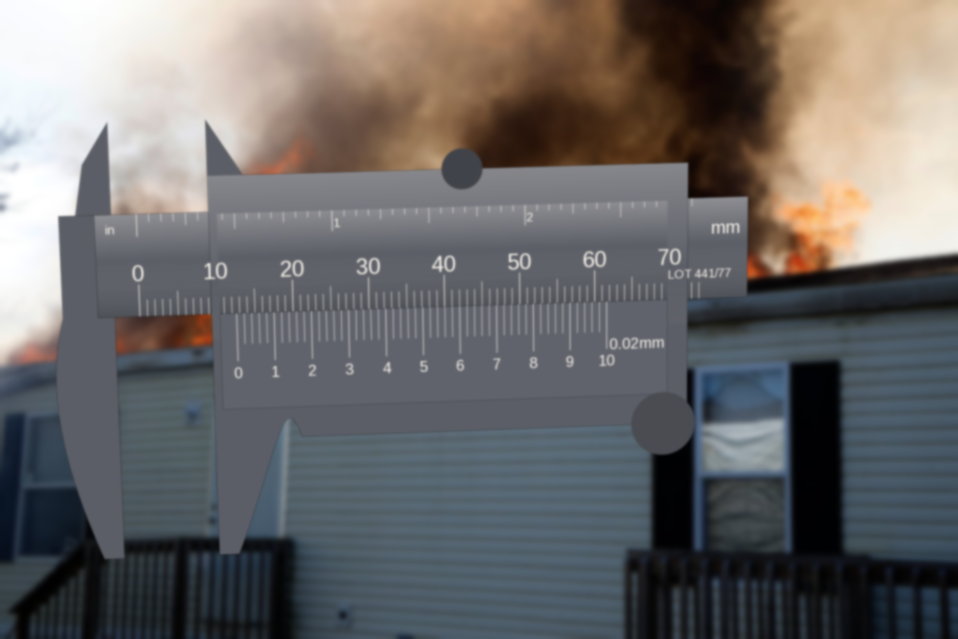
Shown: 12.6 mm
